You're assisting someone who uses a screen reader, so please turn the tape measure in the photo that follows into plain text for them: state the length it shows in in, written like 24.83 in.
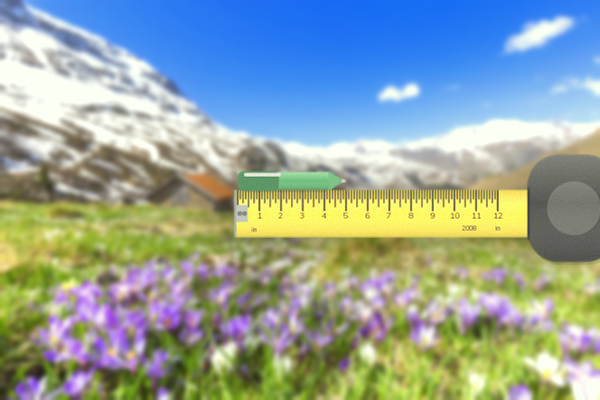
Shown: 5 in
